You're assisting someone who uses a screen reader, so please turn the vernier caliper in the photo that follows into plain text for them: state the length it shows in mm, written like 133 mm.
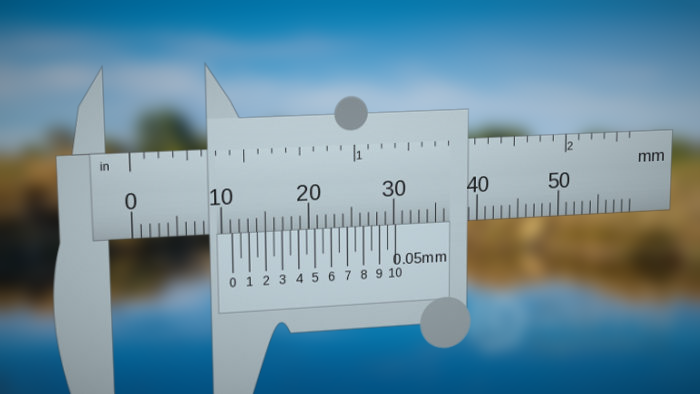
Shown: 11.2 mm
